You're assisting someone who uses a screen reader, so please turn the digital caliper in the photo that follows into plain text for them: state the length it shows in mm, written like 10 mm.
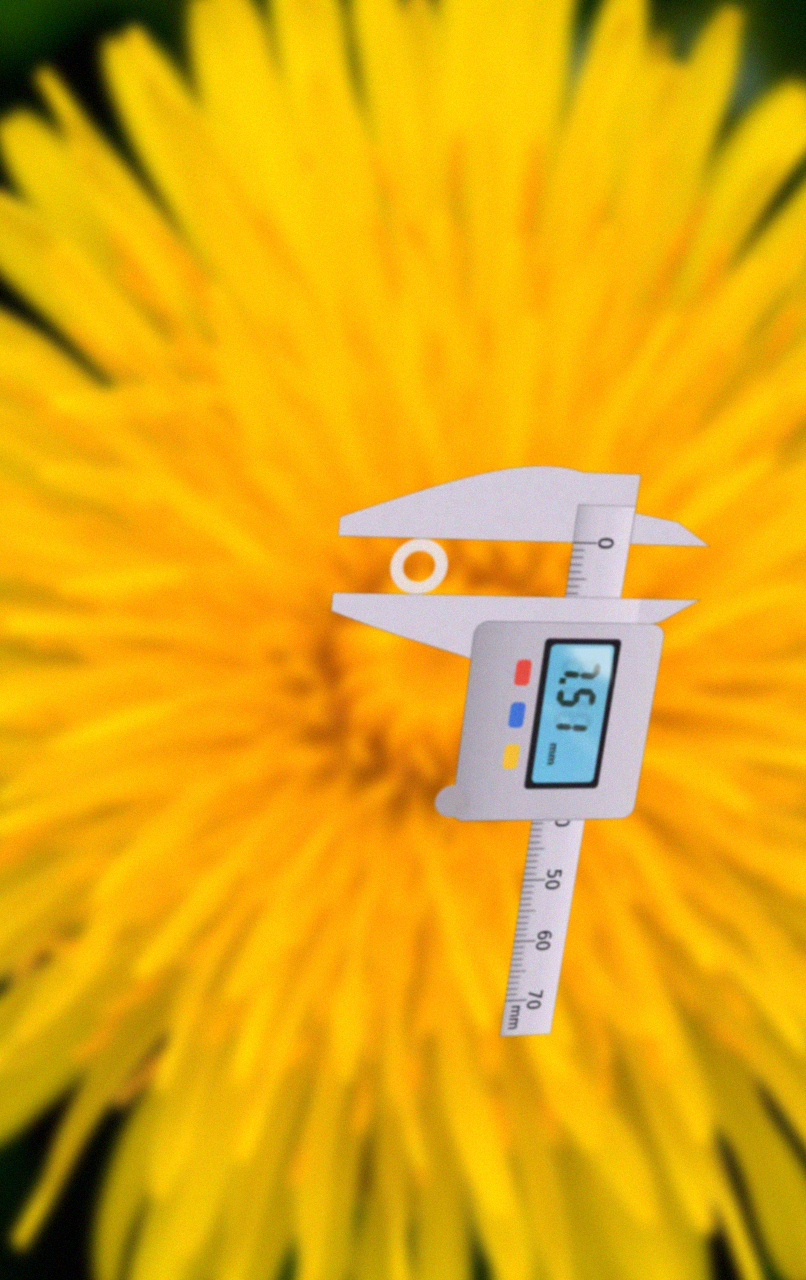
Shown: 7.51 mm
